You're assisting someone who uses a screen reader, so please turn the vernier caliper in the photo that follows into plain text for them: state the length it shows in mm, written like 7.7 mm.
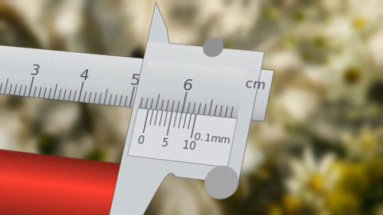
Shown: 53.6 mm
